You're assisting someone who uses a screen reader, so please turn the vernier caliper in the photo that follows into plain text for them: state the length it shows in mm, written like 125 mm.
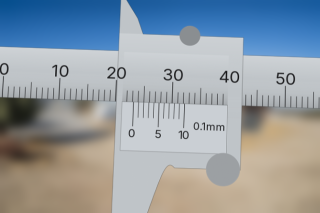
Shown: 23.2 mm
